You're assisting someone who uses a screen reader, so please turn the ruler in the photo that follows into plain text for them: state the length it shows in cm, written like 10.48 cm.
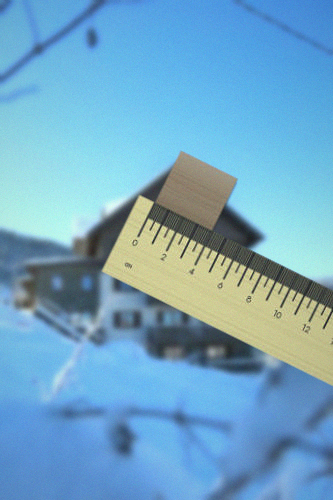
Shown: 4 cm
